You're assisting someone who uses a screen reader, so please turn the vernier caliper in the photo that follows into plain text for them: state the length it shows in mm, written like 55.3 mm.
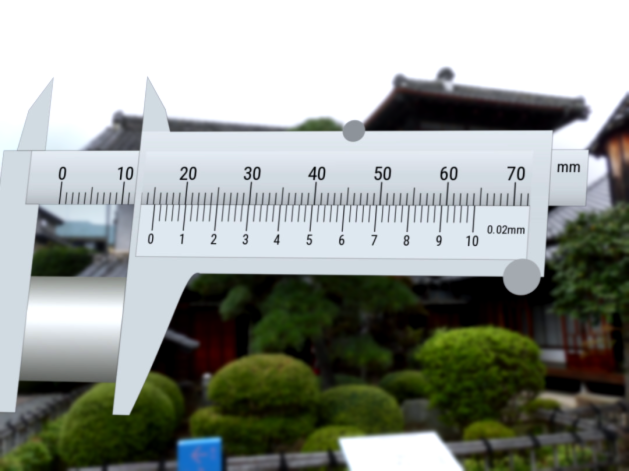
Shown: 15.2 mm
